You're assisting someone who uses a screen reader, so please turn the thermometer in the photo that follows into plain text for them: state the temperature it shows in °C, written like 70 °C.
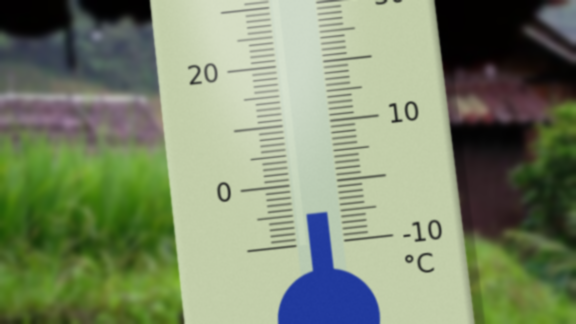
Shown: -5 °C
